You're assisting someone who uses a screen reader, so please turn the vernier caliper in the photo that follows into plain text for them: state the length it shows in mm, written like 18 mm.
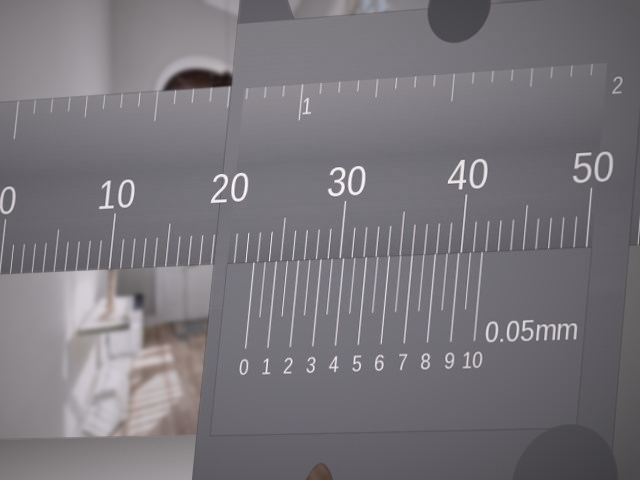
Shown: 22.7 mm
